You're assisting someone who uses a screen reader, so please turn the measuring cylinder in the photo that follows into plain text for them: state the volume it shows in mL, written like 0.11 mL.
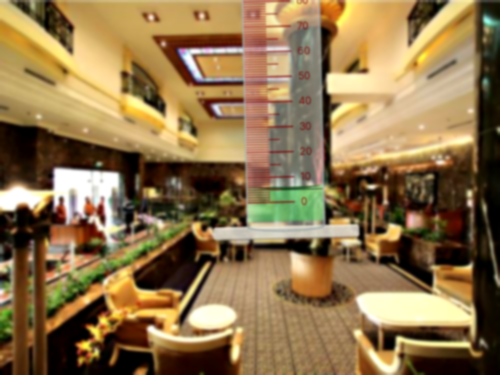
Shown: 5 mL
